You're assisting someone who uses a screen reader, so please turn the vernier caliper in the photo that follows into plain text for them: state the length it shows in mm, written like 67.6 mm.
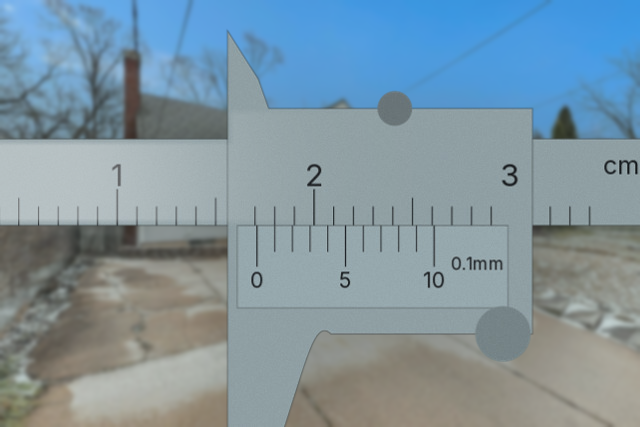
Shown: 17.1 mm
